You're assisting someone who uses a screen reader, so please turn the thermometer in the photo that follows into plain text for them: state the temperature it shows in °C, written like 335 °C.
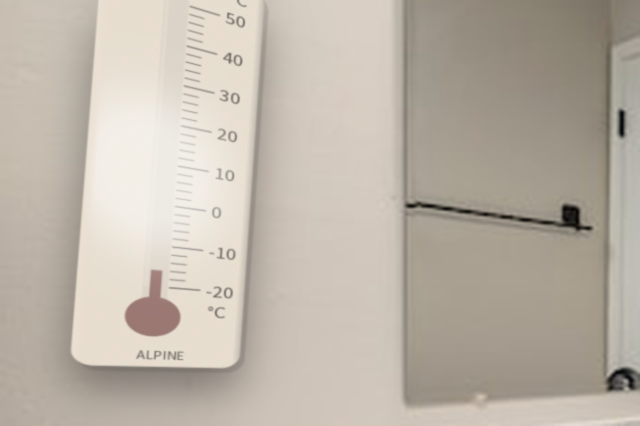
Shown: -16 °C
